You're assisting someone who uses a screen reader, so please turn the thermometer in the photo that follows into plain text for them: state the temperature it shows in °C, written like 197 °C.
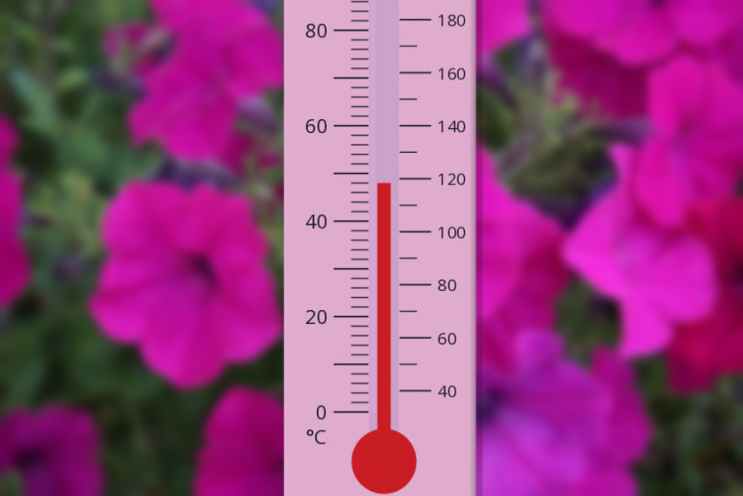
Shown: 48 °C
